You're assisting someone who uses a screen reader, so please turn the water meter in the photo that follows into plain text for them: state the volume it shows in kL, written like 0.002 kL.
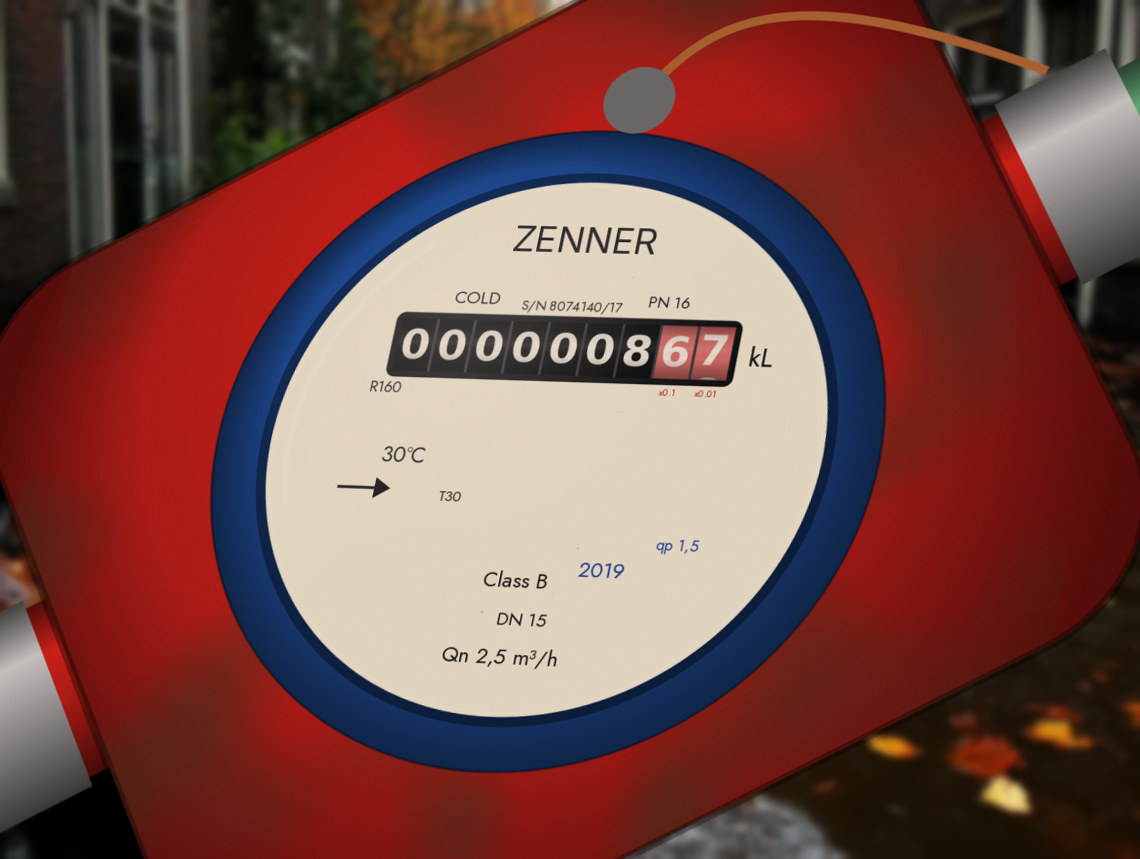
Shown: 8.67 kL
